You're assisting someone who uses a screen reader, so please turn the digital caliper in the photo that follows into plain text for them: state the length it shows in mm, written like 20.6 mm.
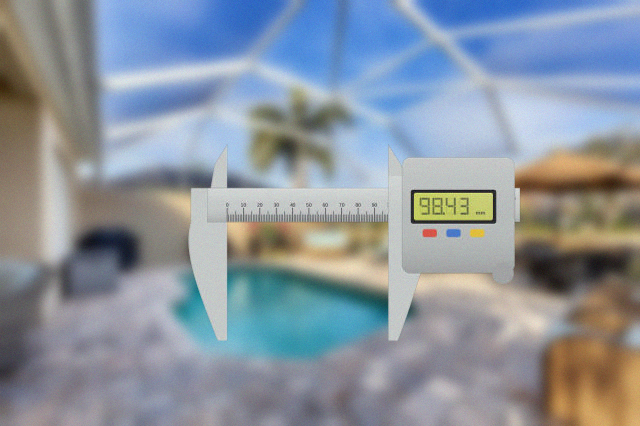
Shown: 98.43 mm
